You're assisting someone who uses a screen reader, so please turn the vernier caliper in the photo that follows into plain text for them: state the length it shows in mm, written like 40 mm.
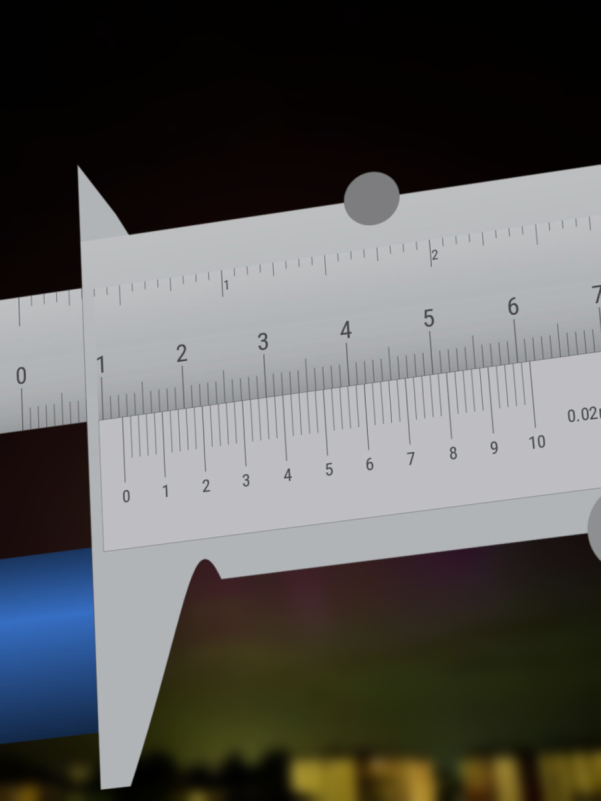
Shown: 12.4 mm
